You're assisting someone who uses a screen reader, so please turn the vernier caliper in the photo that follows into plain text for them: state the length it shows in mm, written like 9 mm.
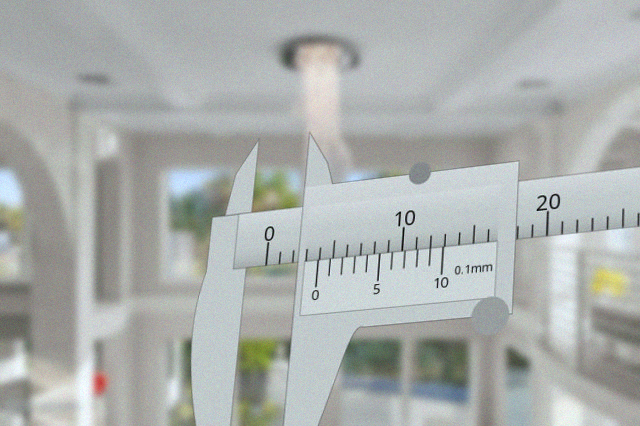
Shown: 3.9 mm
